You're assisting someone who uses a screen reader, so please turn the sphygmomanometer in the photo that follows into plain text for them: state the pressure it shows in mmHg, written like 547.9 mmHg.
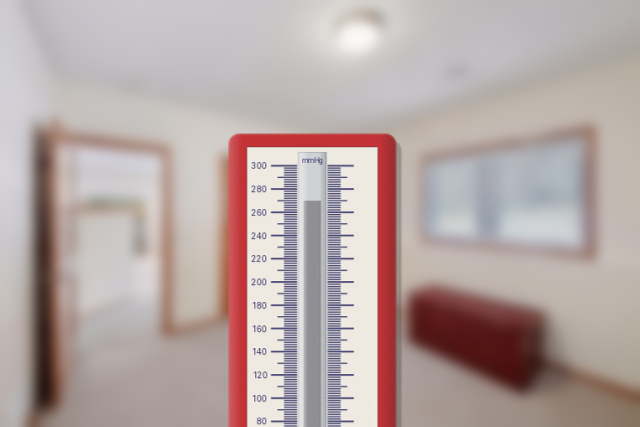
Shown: 270 mmHg
